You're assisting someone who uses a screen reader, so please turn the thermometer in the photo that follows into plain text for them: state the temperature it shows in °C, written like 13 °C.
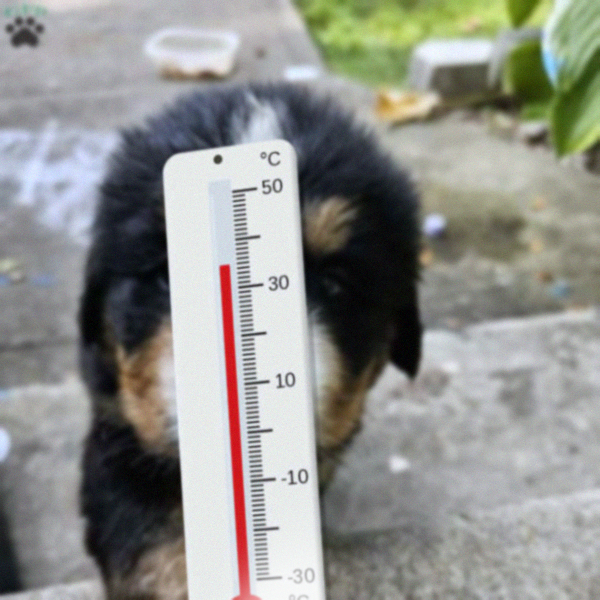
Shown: 35 °C
